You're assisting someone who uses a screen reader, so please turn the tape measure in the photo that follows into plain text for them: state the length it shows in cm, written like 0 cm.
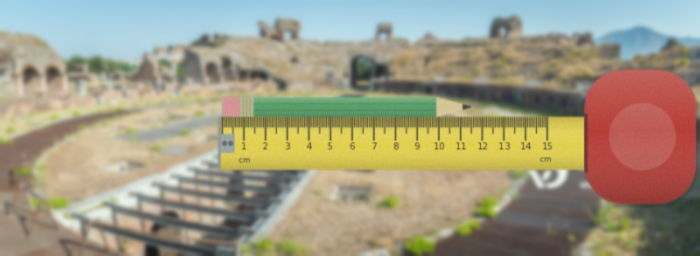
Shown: 11.5 cm
